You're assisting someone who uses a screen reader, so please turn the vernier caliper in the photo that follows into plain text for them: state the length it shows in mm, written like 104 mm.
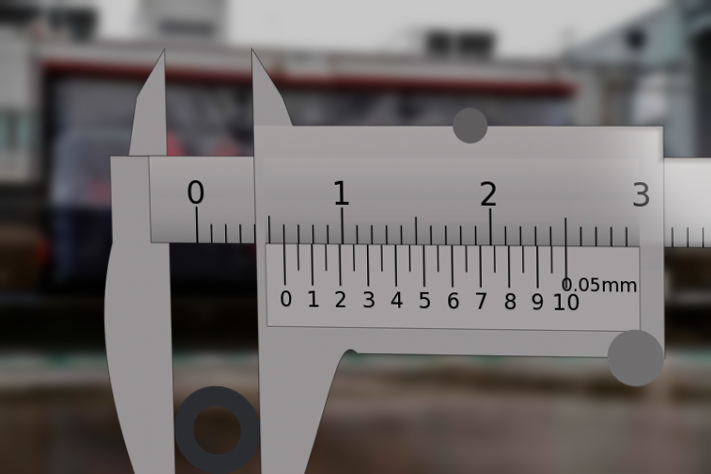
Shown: 6.0 mm
